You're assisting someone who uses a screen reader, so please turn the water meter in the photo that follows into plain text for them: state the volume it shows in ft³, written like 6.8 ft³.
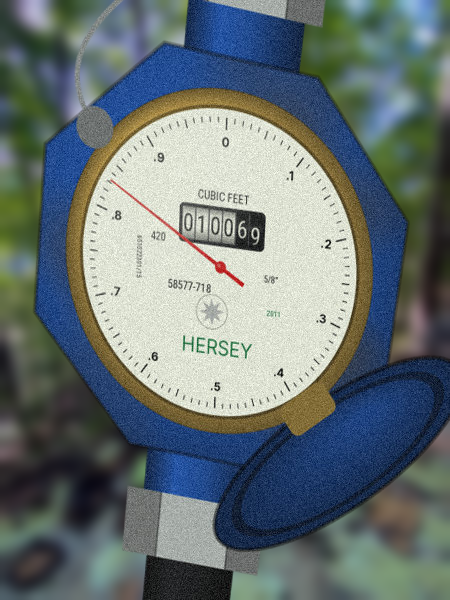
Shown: 10068.83 ft³
